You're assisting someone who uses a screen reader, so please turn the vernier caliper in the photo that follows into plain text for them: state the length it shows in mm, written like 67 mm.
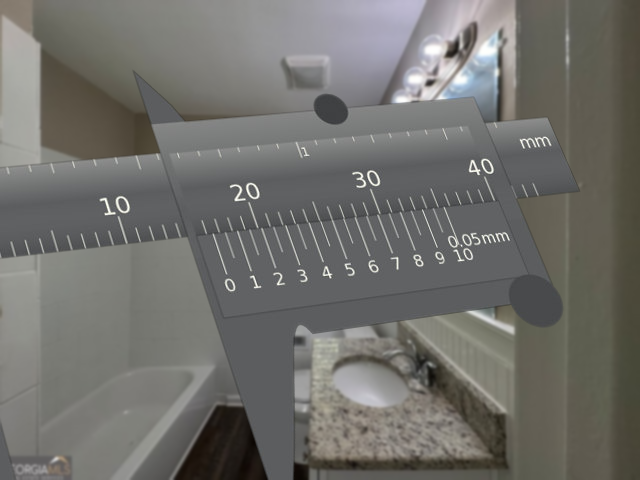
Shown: 16.5 mm
